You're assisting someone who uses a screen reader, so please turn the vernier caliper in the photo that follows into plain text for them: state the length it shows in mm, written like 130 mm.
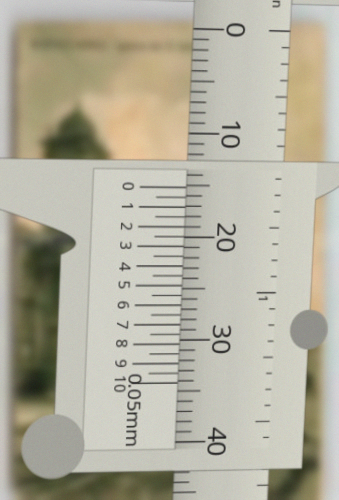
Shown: 15.2 mm
